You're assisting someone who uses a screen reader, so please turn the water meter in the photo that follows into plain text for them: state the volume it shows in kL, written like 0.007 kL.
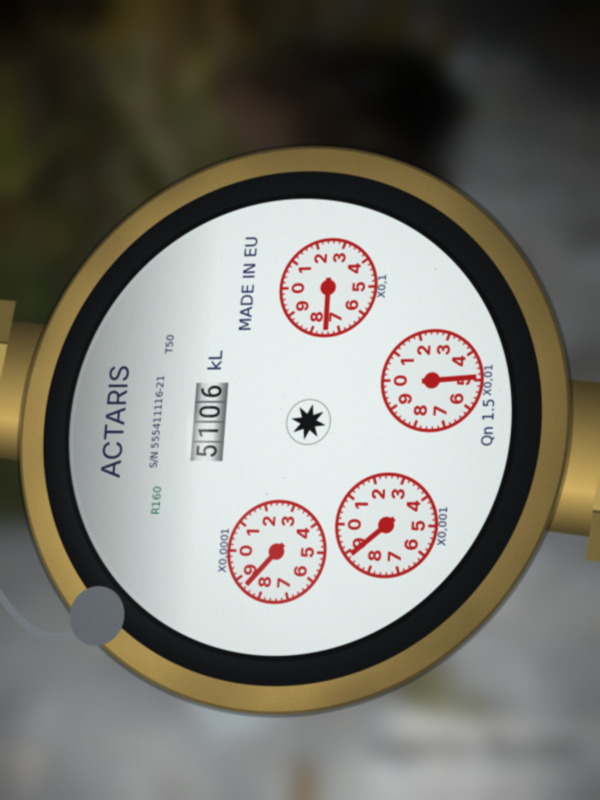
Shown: 5106.7488 kL
